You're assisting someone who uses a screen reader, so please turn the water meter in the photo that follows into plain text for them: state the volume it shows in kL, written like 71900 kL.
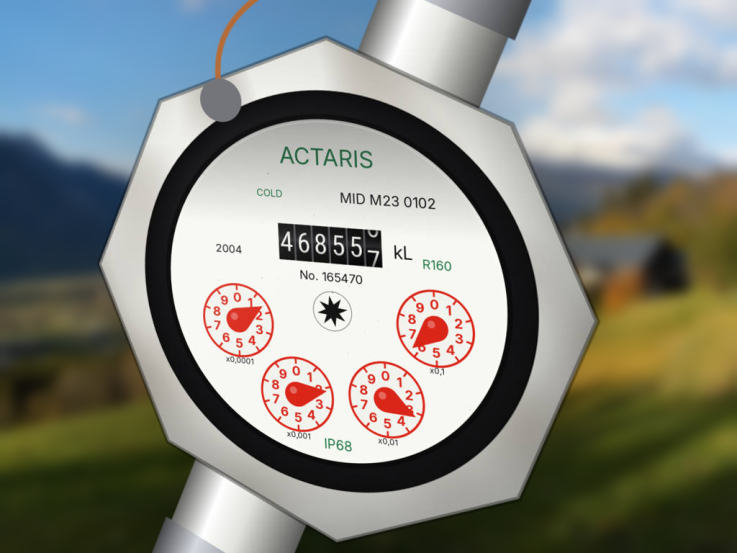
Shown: 468556.6321 kL
